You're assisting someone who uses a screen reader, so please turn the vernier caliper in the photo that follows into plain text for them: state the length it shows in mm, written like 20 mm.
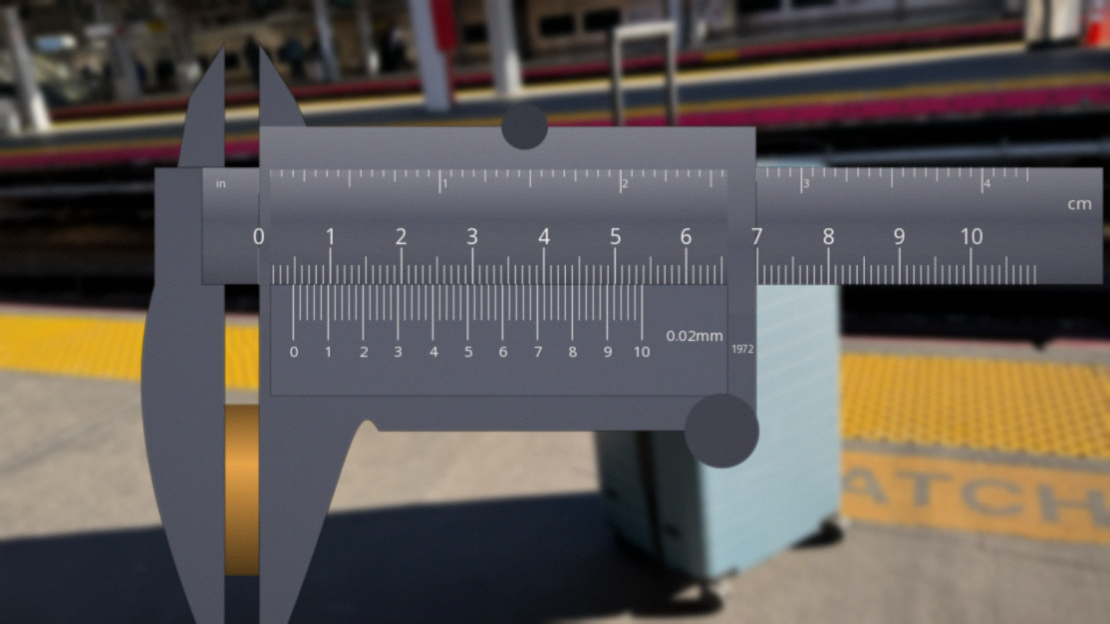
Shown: 4.8 mm
